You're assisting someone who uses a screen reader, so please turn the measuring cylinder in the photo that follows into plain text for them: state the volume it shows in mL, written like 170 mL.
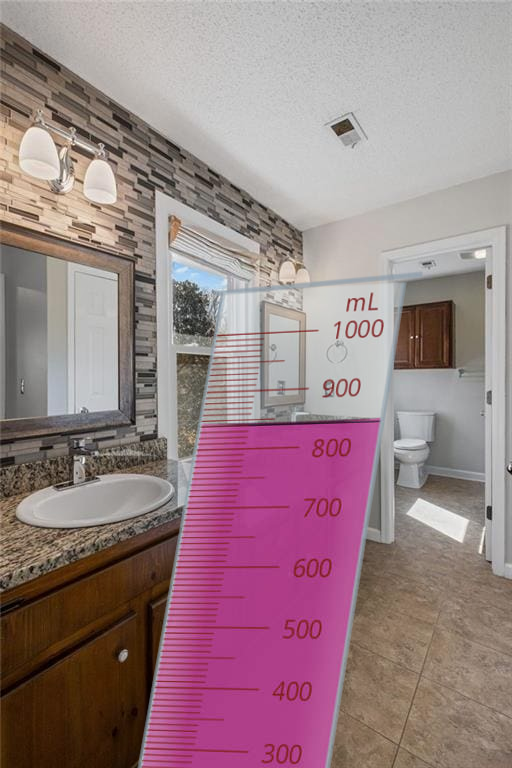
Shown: 840 mL
